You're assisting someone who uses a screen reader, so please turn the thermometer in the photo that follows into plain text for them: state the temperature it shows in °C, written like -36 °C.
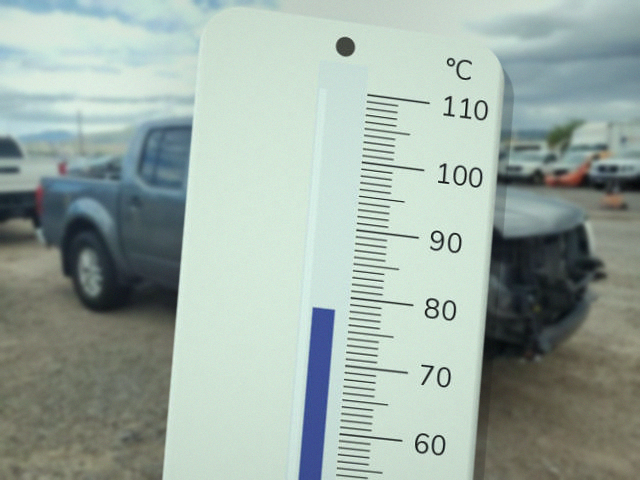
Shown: 78 °C
